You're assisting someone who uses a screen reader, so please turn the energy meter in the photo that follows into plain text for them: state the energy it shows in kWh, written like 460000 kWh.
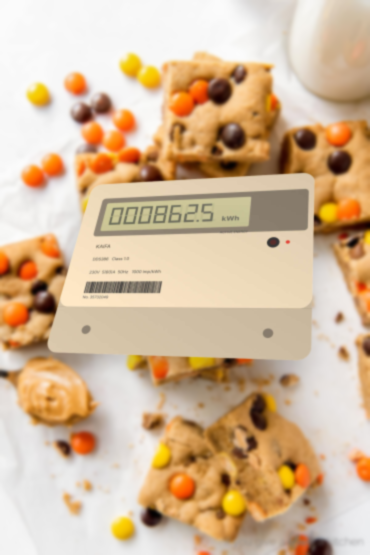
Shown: 862.5 kWh
